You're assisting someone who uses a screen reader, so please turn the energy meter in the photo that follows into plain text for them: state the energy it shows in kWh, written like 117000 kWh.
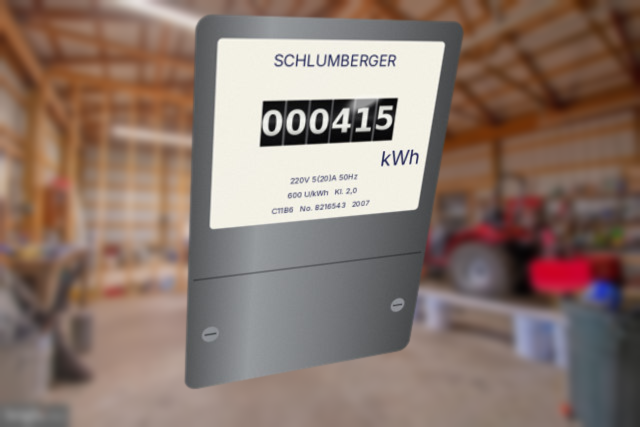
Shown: 415 kWh
